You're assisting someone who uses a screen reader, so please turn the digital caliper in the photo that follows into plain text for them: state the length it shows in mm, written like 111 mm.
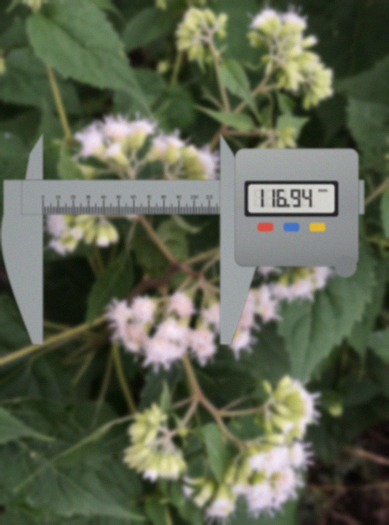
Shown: 116.94 mm
